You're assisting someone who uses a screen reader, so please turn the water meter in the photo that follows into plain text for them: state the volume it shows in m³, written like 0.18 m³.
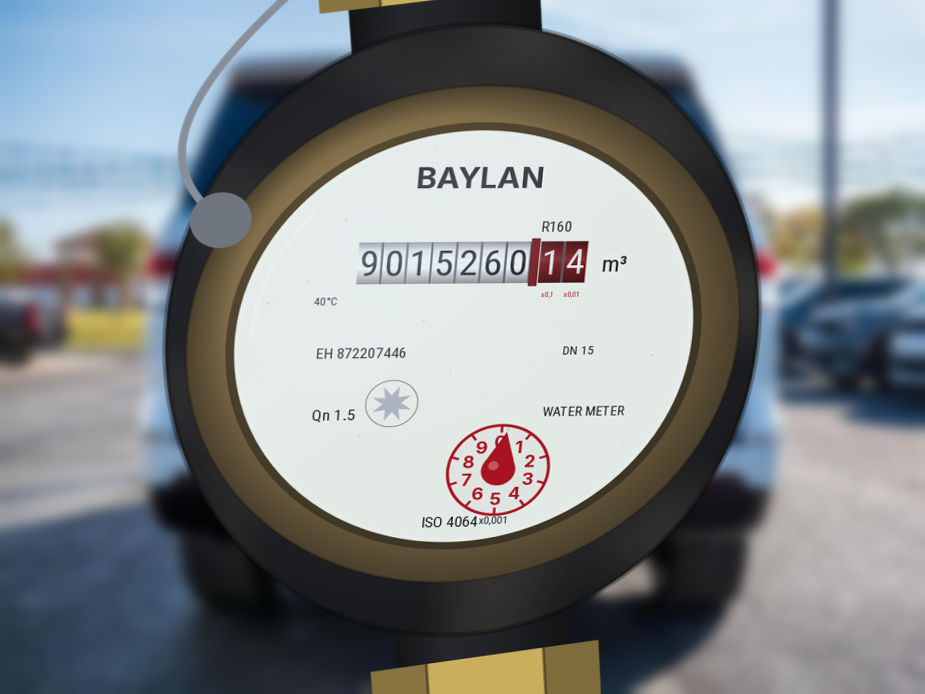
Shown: 9015260.140 m³
